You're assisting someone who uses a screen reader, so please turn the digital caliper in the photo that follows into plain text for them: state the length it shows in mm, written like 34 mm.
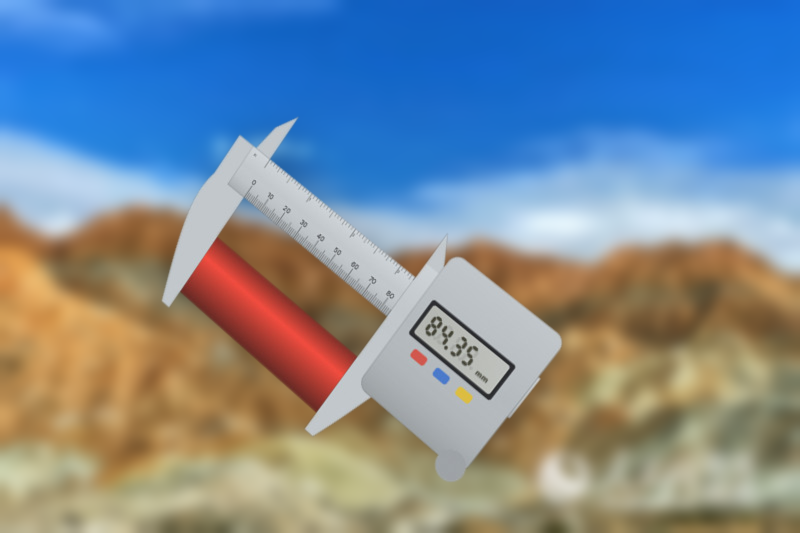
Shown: 84.35 mm
